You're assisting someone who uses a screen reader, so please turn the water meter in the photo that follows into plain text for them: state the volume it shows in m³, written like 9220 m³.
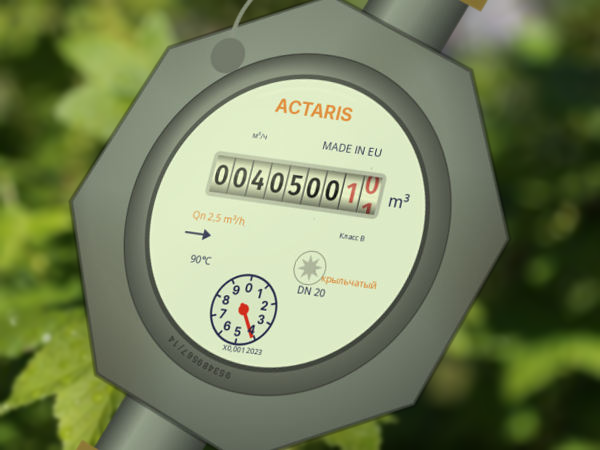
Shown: 40500.104 m³
